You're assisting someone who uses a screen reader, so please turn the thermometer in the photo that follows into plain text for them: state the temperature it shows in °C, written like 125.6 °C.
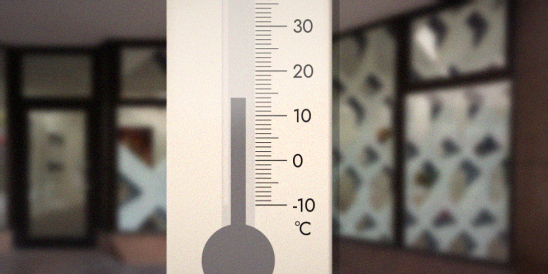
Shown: 14 °C
